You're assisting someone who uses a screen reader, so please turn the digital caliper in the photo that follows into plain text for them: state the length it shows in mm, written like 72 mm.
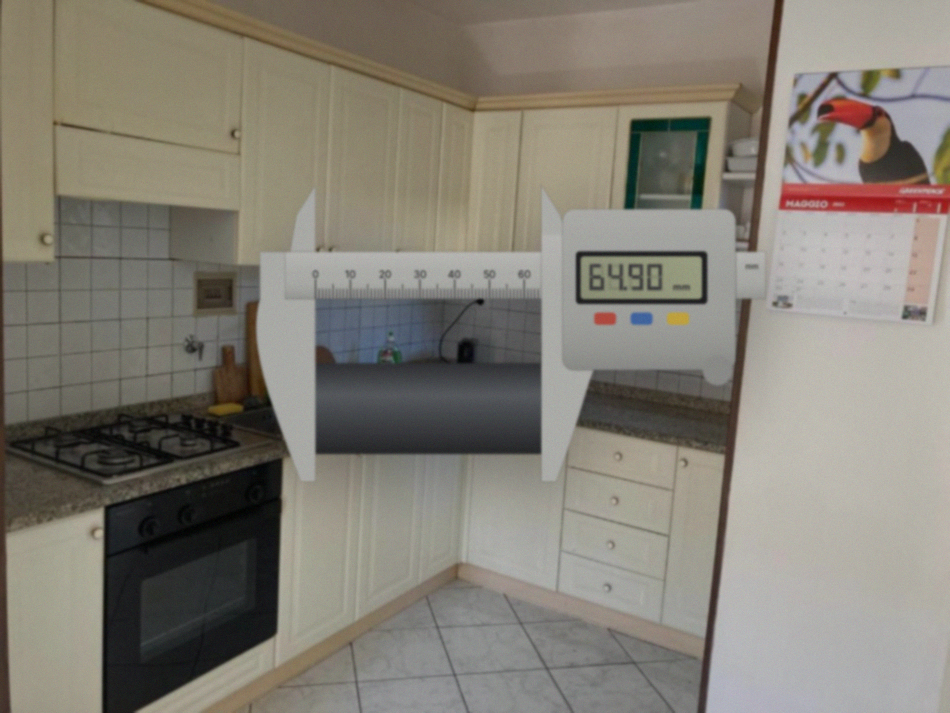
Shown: 64.90 mm
